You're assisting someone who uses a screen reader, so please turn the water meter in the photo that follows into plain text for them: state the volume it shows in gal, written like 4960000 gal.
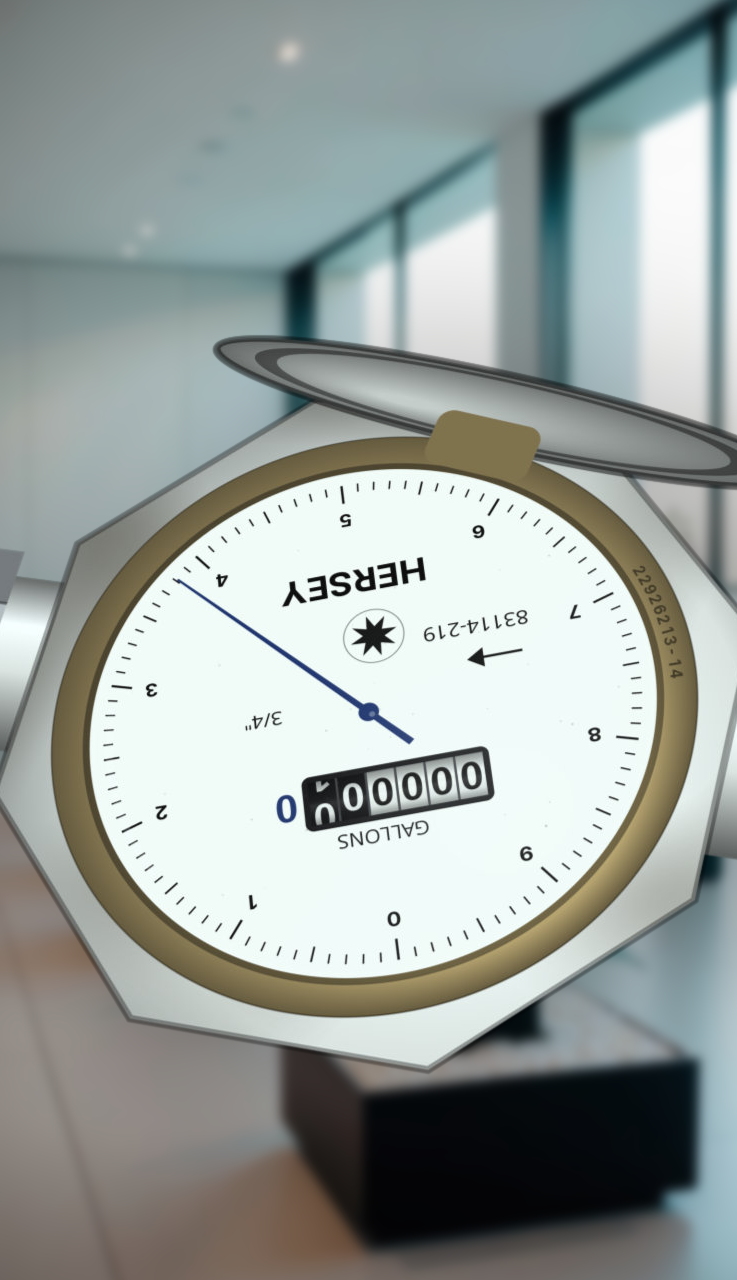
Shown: 3.8 gal
